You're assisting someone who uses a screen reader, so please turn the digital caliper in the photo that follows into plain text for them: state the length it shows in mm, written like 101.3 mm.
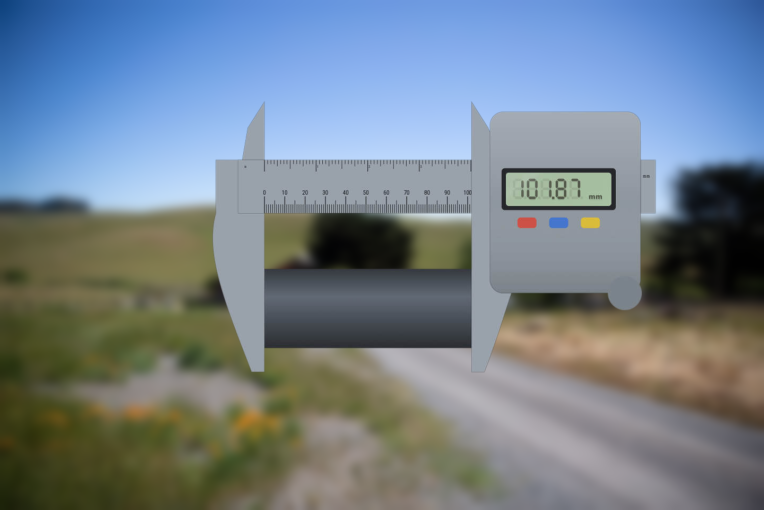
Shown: 101.87 mm
